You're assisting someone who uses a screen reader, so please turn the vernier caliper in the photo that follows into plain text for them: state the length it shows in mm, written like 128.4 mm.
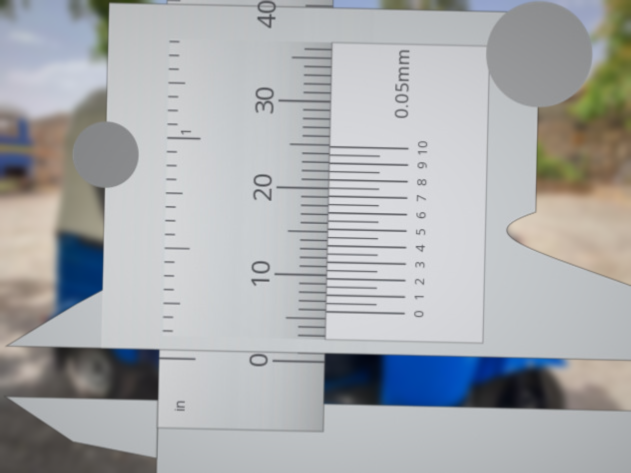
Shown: 5.8 mm
